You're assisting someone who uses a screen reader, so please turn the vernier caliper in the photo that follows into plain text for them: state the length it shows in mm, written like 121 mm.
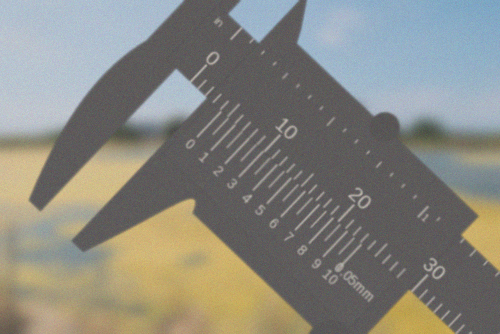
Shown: 4.2 mm
